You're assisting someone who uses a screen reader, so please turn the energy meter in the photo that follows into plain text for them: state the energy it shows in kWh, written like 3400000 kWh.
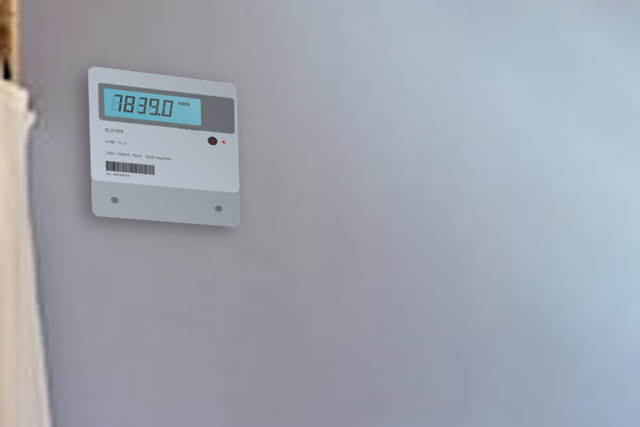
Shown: 7839.0 kWh
